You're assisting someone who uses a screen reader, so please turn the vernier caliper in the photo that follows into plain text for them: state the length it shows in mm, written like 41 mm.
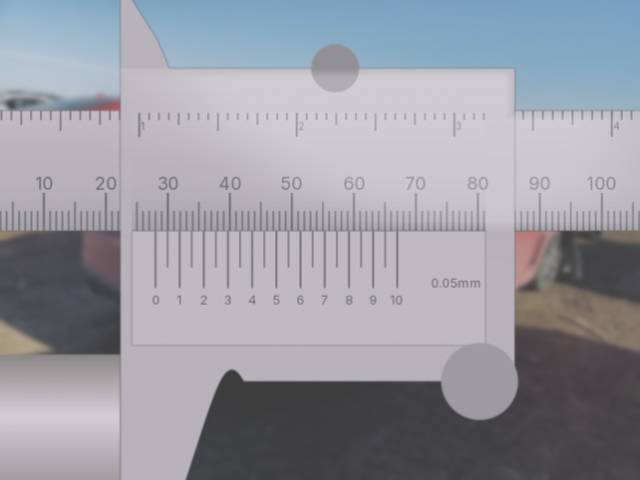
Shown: 28.0 mm
